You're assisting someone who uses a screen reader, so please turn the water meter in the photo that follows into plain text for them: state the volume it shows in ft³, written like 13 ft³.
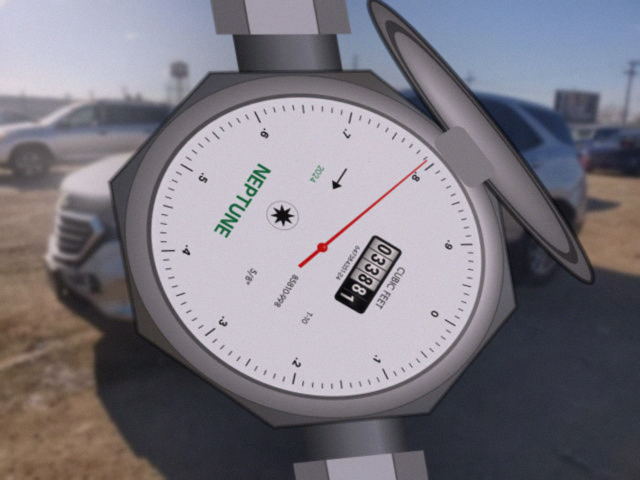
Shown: 33880.79 ft³
